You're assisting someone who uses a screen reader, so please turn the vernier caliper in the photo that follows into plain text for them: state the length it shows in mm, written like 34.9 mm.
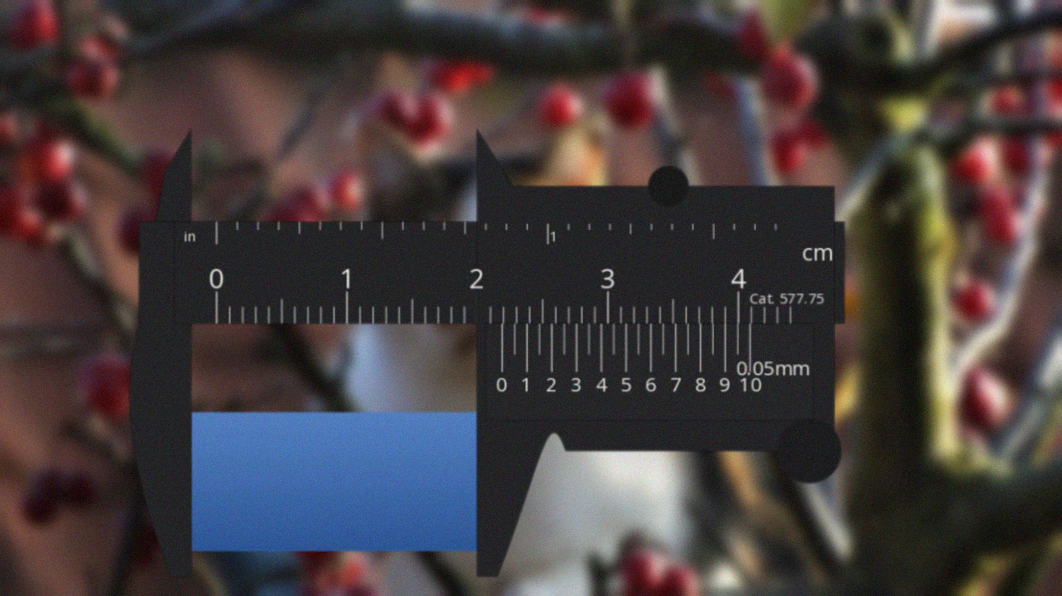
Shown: 21.9 mm
